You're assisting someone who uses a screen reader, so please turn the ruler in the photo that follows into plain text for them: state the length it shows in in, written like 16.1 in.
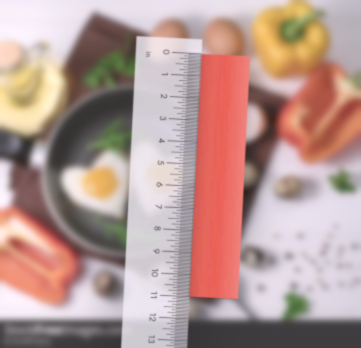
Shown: 11 in
